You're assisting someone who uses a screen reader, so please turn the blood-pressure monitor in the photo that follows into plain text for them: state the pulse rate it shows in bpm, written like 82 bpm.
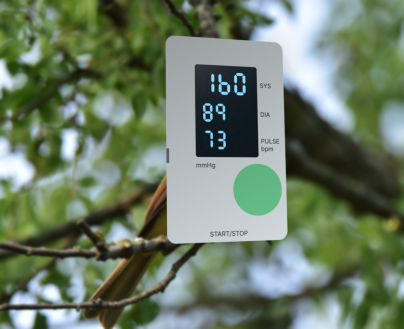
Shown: 73 bpm
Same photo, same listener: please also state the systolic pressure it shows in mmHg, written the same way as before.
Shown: 160 mmHg
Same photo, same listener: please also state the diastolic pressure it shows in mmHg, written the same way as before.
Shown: 89 mmHg
